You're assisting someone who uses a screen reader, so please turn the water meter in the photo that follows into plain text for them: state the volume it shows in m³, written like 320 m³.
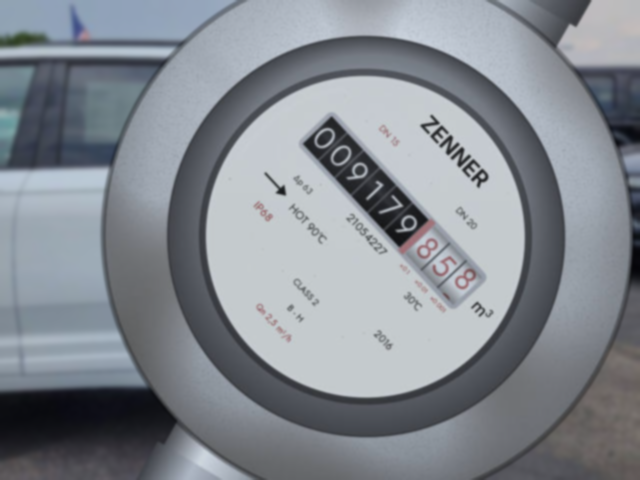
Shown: 9179.858 m³
